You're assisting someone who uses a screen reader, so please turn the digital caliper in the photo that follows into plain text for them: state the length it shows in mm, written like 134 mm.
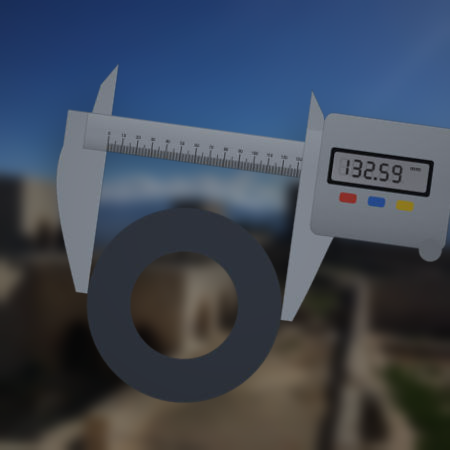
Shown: 132.59 mm
